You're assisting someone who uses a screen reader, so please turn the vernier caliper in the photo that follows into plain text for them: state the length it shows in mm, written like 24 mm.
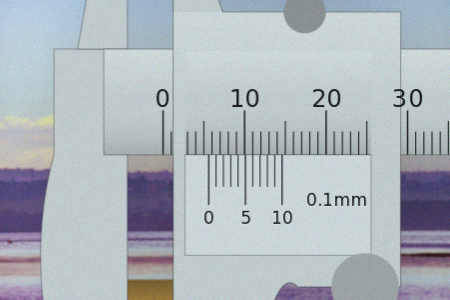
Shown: 5.6 mm
